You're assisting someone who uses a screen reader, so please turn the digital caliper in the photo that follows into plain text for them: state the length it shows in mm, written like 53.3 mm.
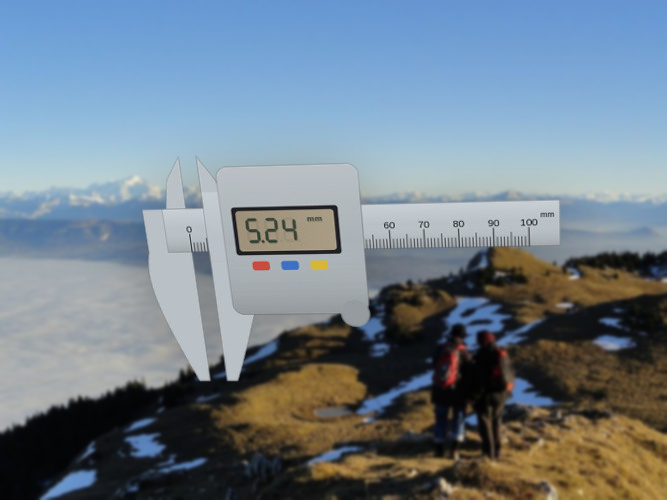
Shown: 5.24 mm
